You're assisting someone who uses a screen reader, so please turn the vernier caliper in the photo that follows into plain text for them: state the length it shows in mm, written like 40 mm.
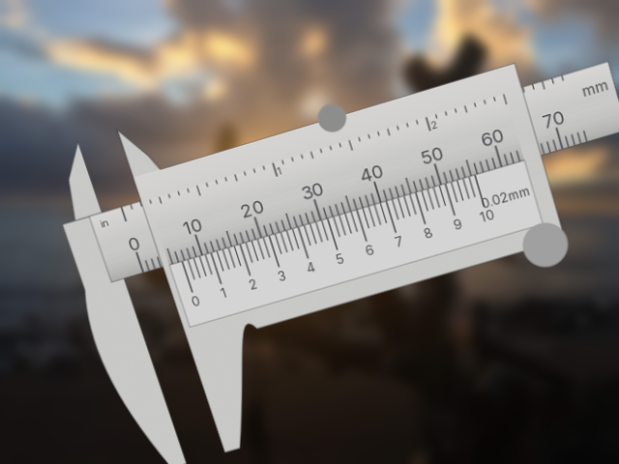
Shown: 6.6 mm
